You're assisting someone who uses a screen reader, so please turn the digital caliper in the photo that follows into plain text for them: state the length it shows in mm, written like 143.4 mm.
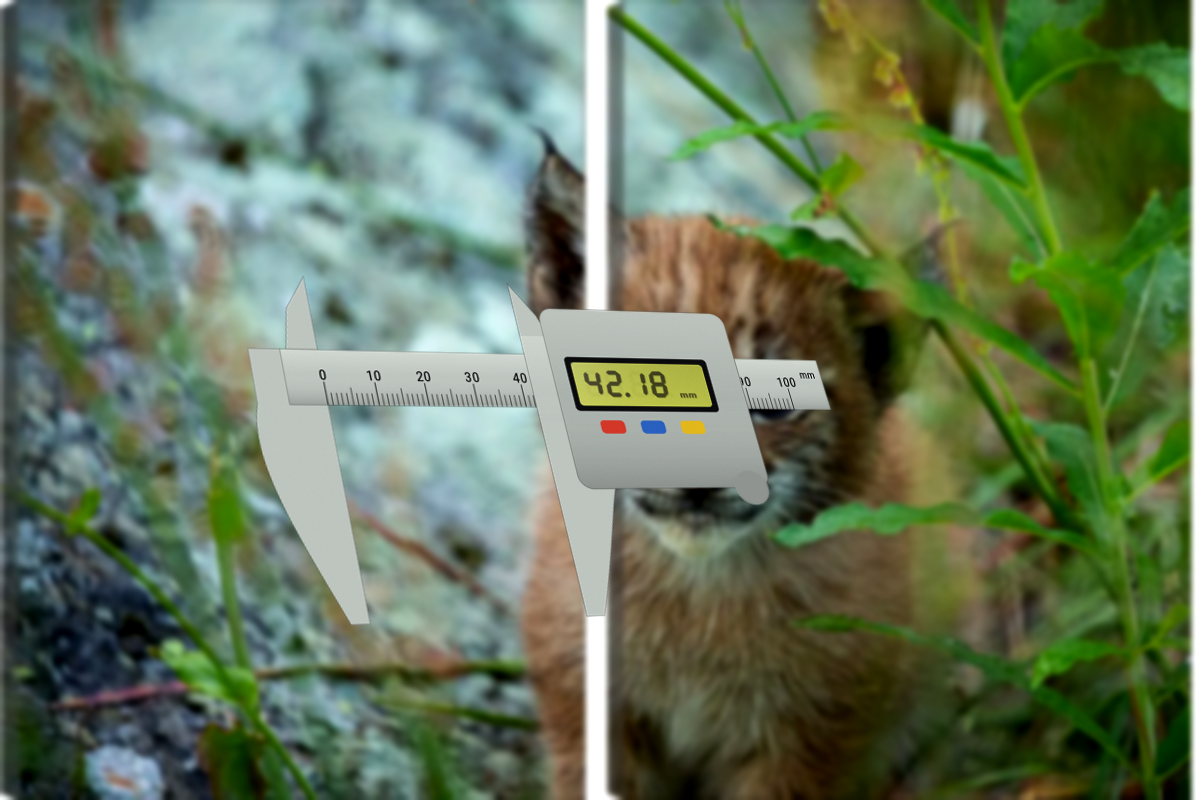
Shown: 42.18 mm
